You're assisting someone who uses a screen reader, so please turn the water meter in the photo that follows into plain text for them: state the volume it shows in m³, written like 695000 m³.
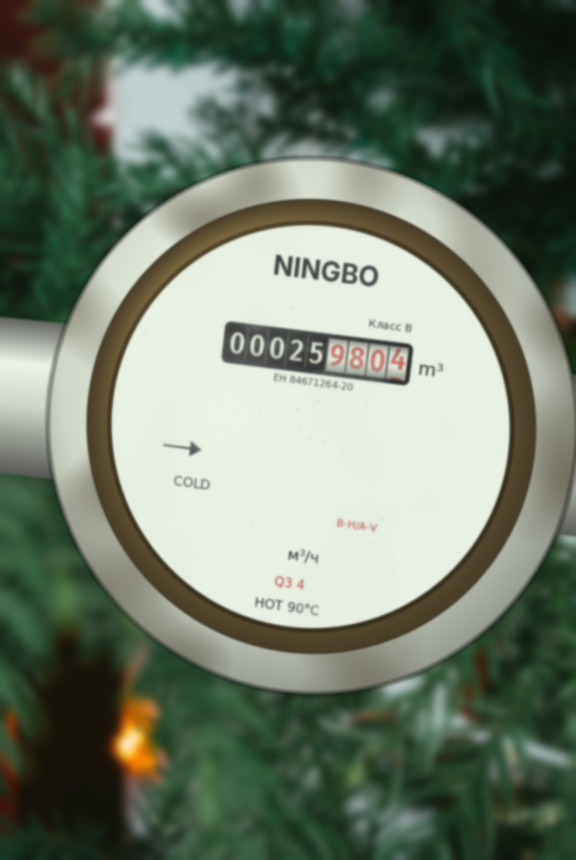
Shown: 25.9804 m³
